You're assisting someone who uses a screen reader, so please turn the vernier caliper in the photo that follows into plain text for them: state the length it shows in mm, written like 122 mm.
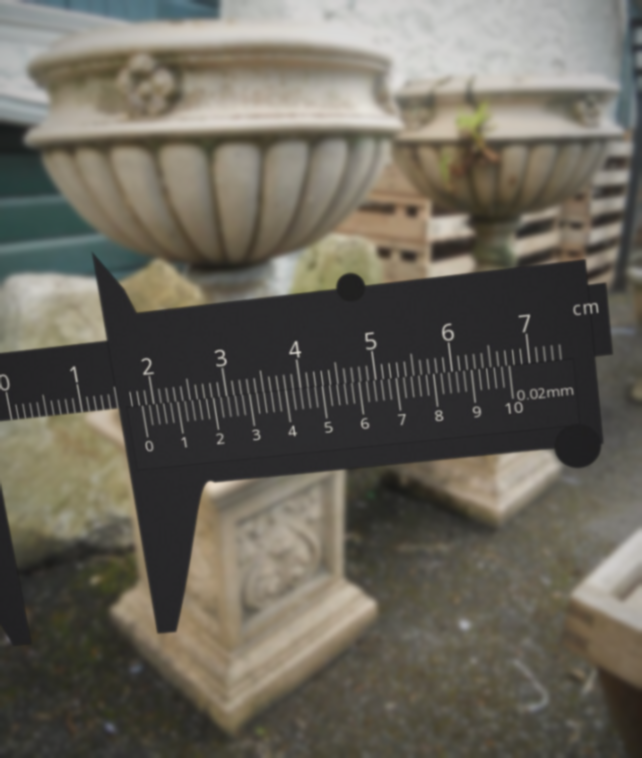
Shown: 18.4 mm
